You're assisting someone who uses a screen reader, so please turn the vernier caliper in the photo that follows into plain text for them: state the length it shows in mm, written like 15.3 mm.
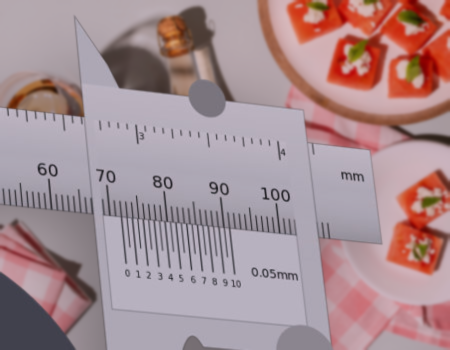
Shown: 72.0 mm
